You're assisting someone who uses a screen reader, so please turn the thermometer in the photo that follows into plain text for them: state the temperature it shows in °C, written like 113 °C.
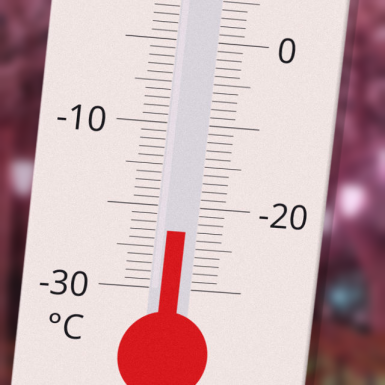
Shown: -23 °C
